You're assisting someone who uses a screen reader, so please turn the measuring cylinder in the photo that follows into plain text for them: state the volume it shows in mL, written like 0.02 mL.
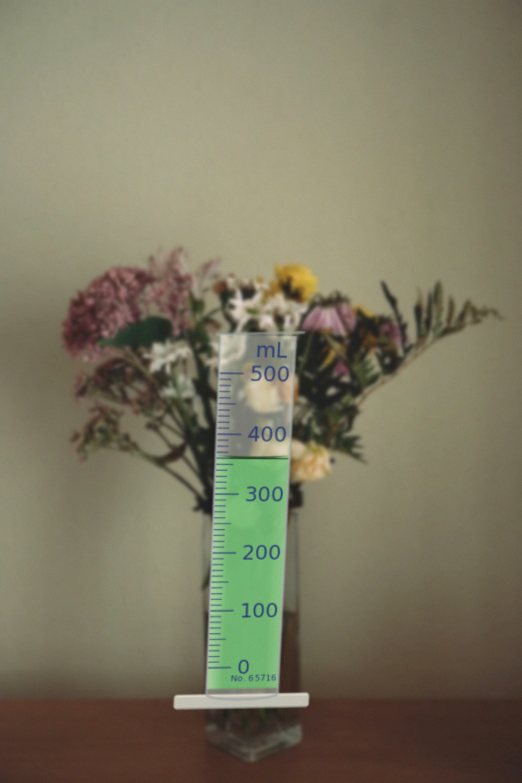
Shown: 360 mL
